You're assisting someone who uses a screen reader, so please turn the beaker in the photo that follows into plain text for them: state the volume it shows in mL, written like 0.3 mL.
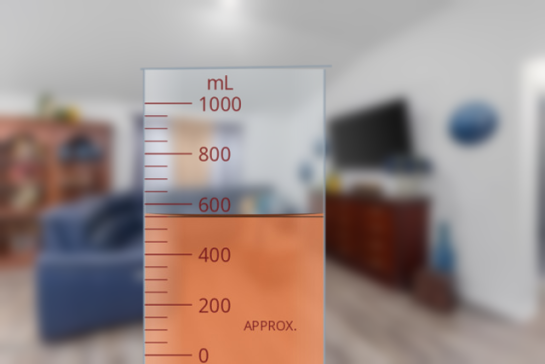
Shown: 550 mL
